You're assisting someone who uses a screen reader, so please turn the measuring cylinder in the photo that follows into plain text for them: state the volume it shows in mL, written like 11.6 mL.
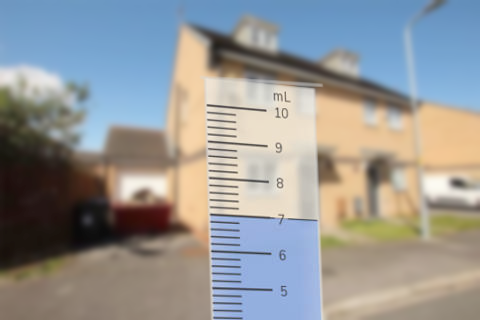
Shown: 7 mL
